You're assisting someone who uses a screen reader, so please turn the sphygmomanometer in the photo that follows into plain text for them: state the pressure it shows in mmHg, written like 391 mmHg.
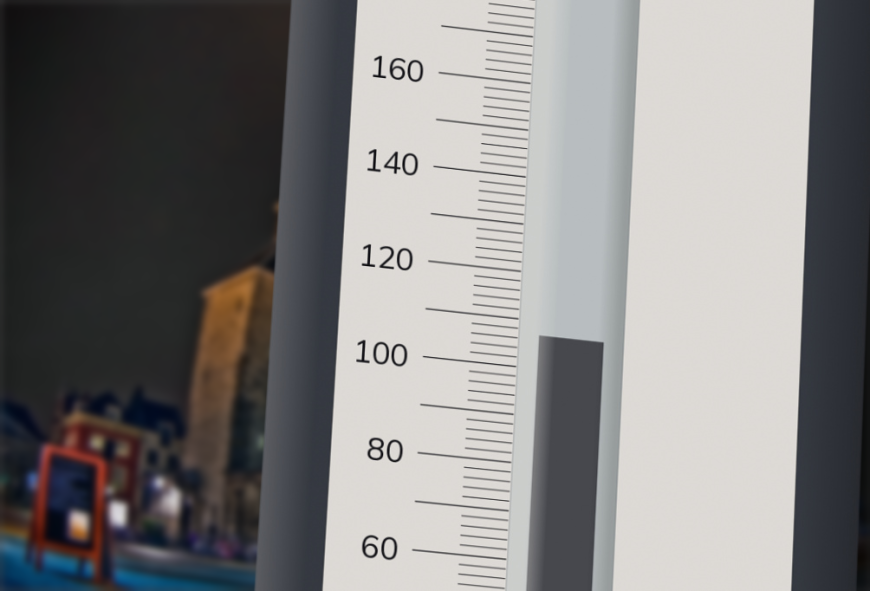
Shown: 107 mmHg
